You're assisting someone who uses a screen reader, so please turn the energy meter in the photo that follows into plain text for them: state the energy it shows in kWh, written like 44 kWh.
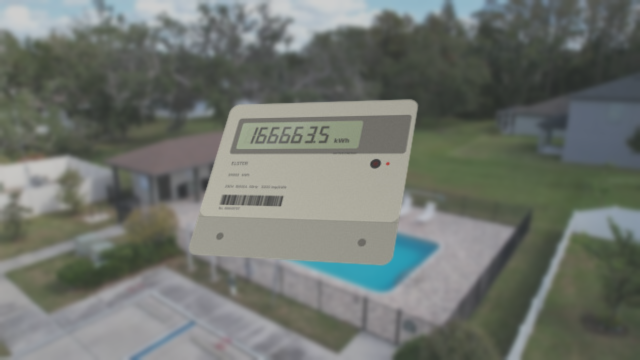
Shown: 166663.5 kWh
